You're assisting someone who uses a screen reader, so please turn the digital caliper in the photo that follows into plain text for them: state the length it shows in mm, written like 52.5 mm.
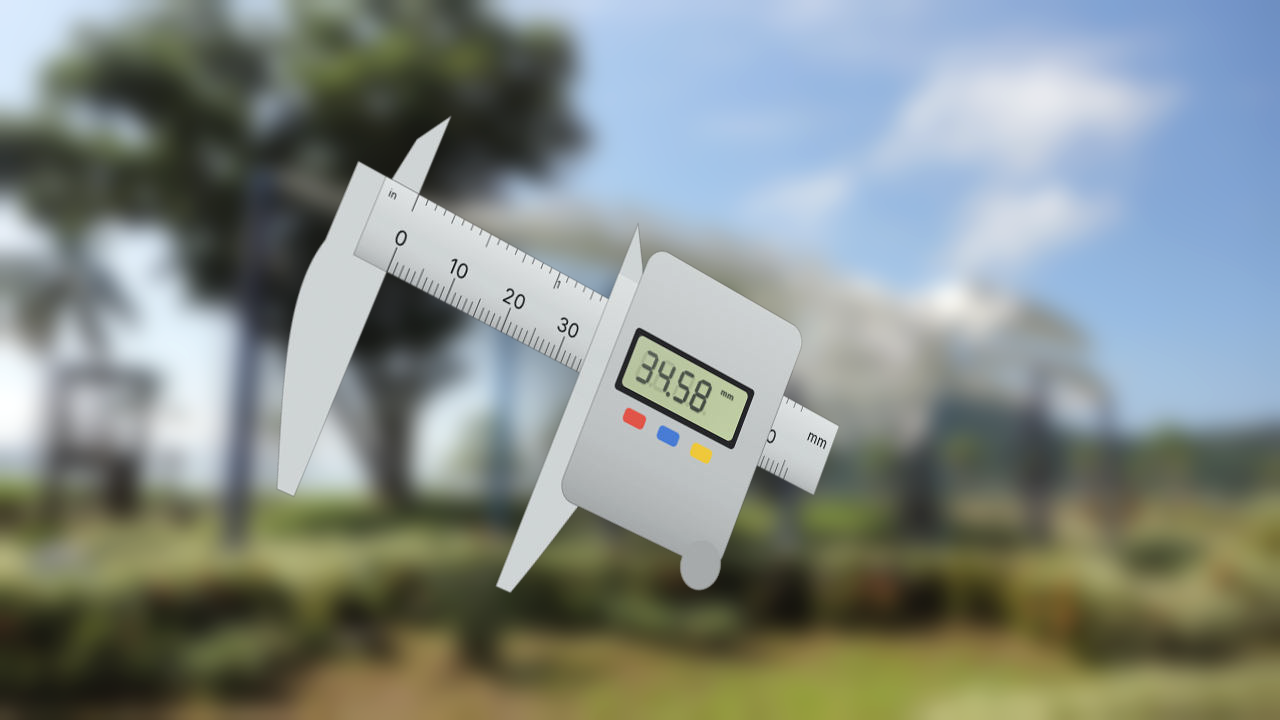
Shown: 34.58 mm
